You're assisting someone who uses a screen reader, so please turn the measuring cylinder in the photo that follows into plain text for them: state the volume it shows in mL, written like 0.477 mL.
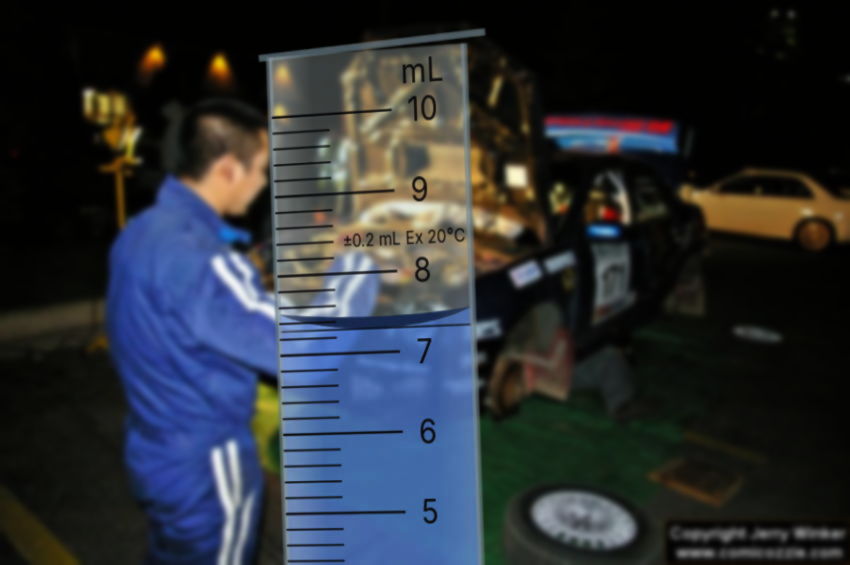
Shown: 7.3 mL
